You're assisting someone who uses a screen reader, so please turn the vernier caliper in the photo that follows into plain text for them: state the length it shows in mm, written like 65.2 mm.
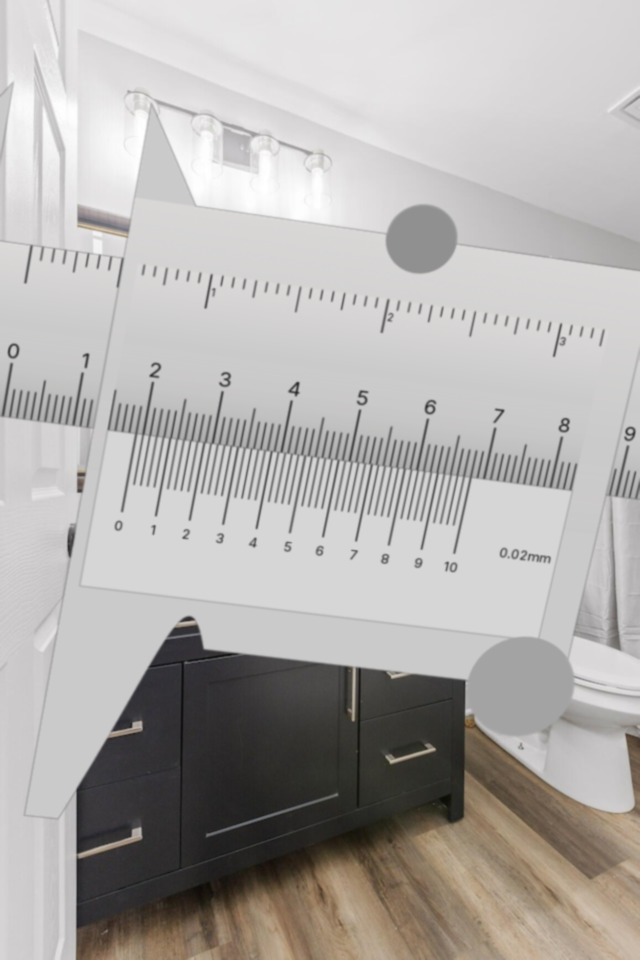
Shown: 19.0 mm
